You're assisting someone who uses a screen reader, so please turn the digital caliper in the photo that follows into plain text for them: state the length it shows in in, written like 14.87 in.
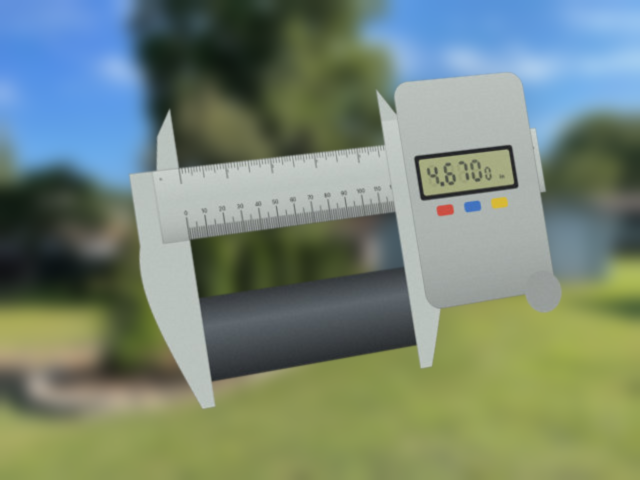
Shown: 4.6700 in
